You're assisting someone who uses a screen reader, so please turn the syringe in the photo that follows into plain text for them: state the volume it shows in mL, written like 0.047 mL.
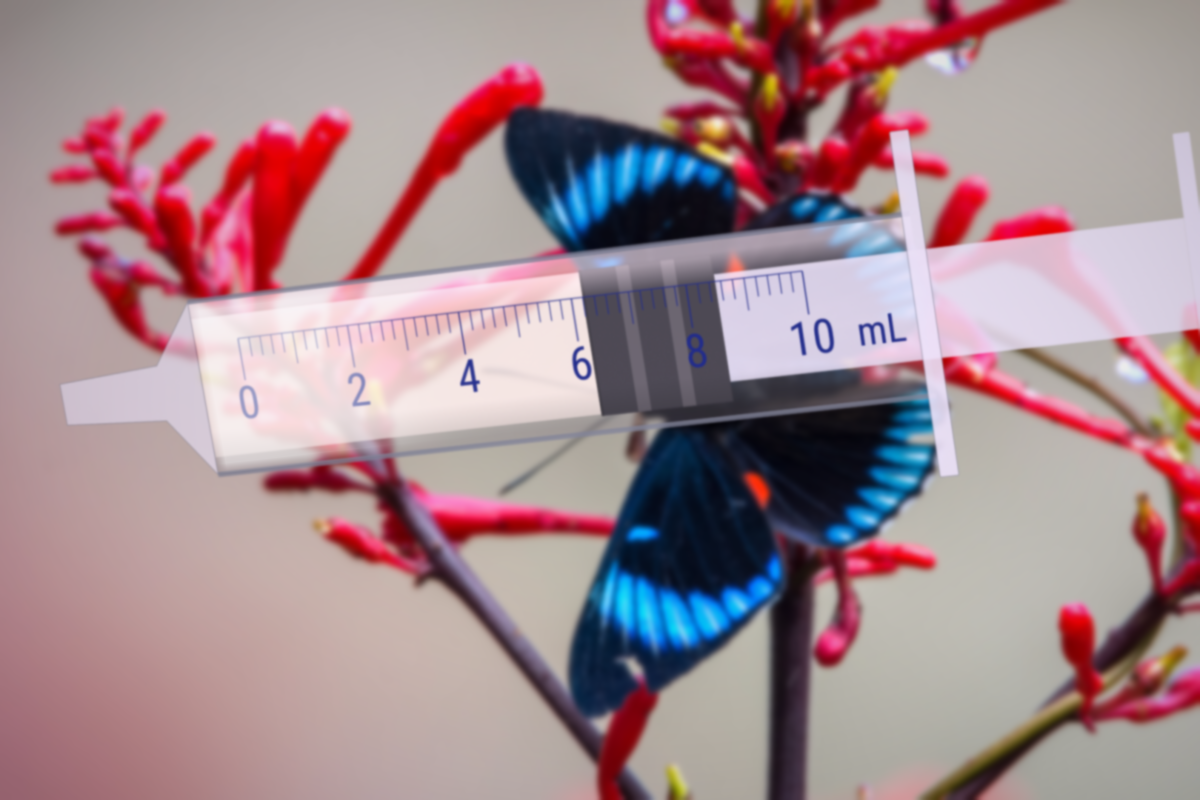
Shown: 6.2 mL
